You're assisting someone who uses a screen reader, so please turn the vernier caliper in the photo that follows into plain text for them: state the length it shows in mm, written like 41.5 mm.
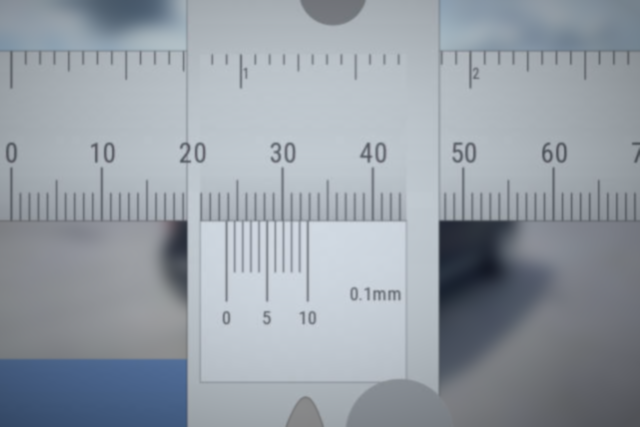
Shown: 23.8 mm
